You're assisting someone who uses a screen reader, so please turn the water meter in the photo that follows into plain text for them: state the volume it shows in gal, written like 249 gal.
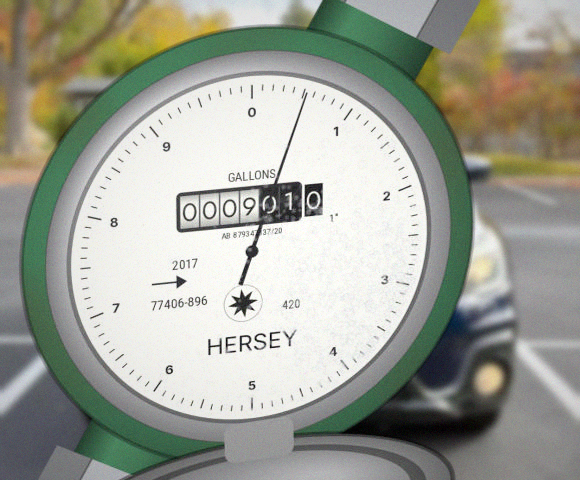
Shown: 9010.5 gal
